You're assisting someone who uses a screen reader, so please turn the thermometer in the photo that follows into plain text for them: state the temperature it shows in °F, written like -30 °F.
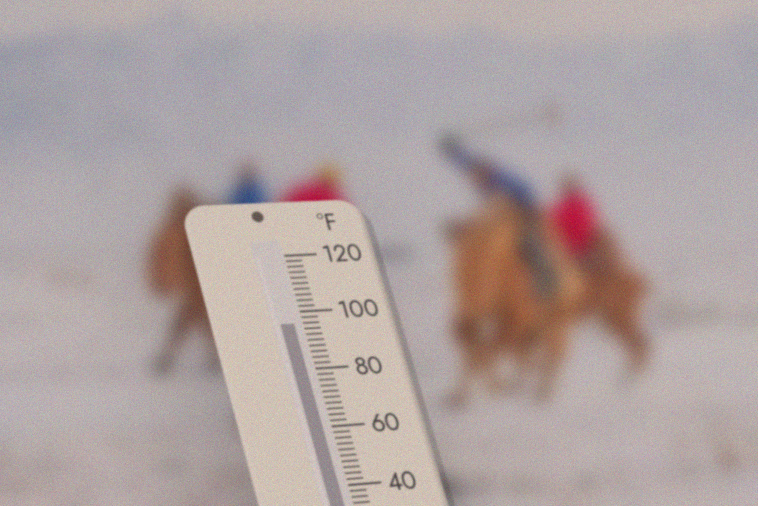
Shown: 96 °F
